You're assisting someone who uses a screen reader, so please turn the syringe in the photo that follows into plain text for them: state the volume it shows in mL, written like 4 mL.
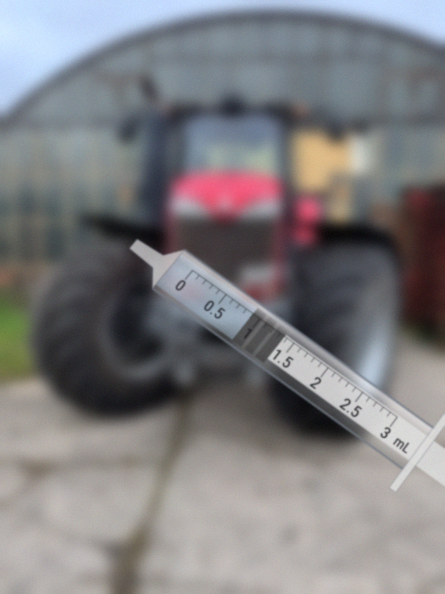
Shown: 0.9 mL
